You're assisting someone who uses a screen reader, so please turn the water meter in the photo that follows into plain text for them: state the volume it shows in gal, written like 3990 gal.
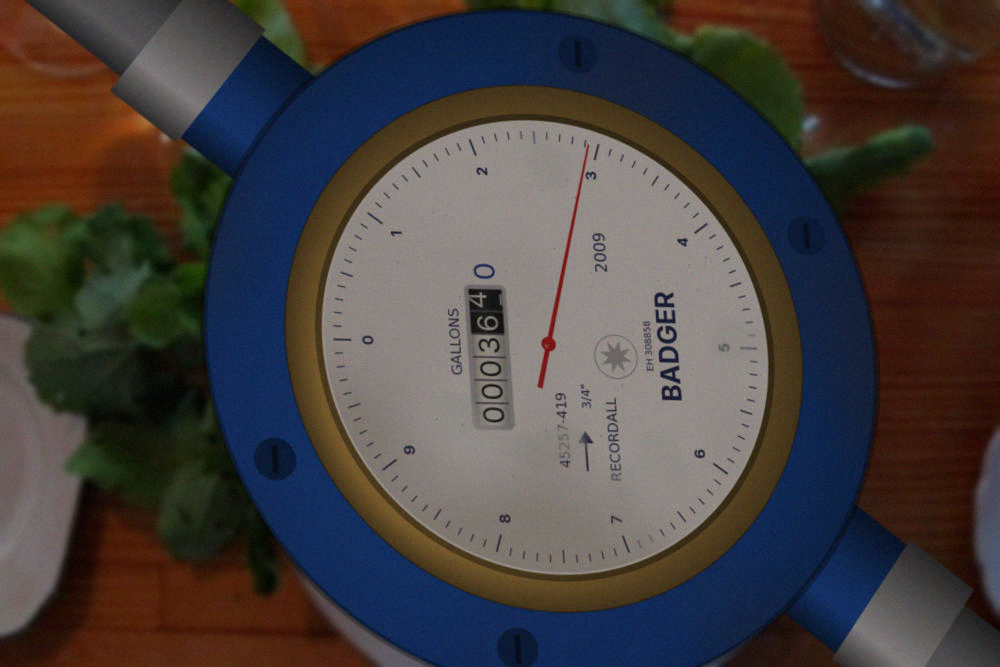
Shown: 3642.9 gal
